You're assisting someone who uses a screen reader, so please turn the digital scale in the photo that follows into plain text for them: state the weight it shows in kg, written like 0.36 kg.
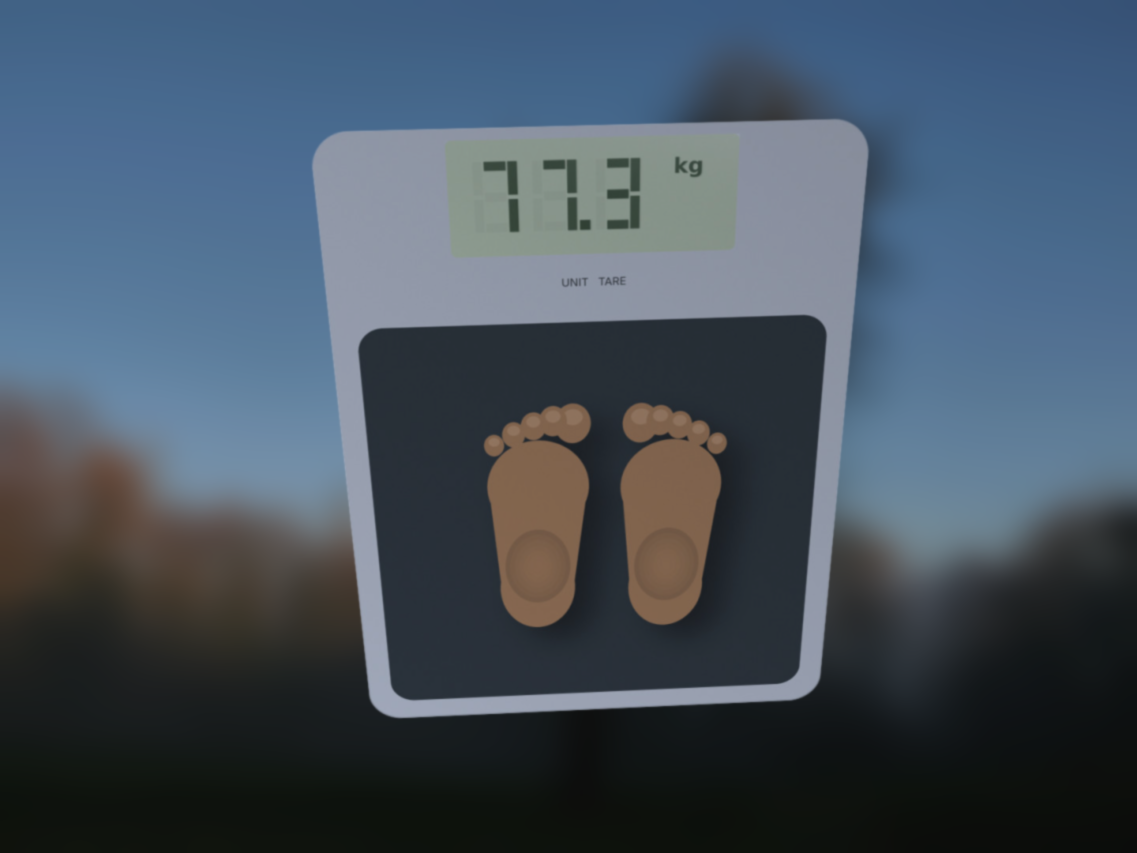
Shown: 77.3 kg
